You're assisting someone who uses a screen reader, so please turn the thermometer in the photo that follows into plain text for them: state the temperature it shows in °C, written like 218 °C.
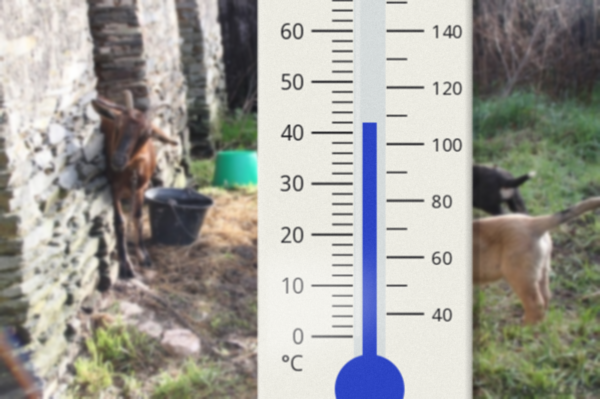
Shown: 42 °C
